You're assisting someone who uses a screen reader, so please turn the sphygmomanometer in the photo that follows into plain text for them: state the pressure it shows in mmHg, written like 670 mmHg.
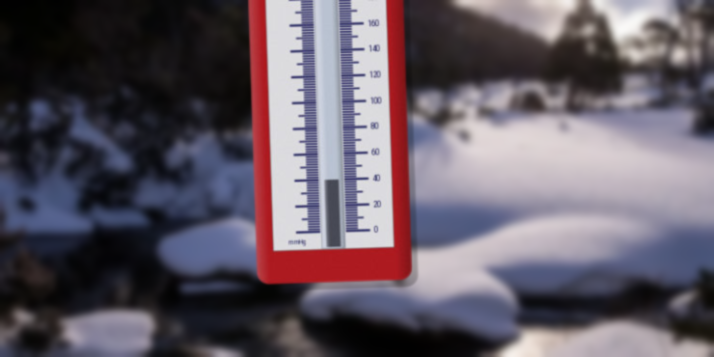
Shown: 40 mmHg
